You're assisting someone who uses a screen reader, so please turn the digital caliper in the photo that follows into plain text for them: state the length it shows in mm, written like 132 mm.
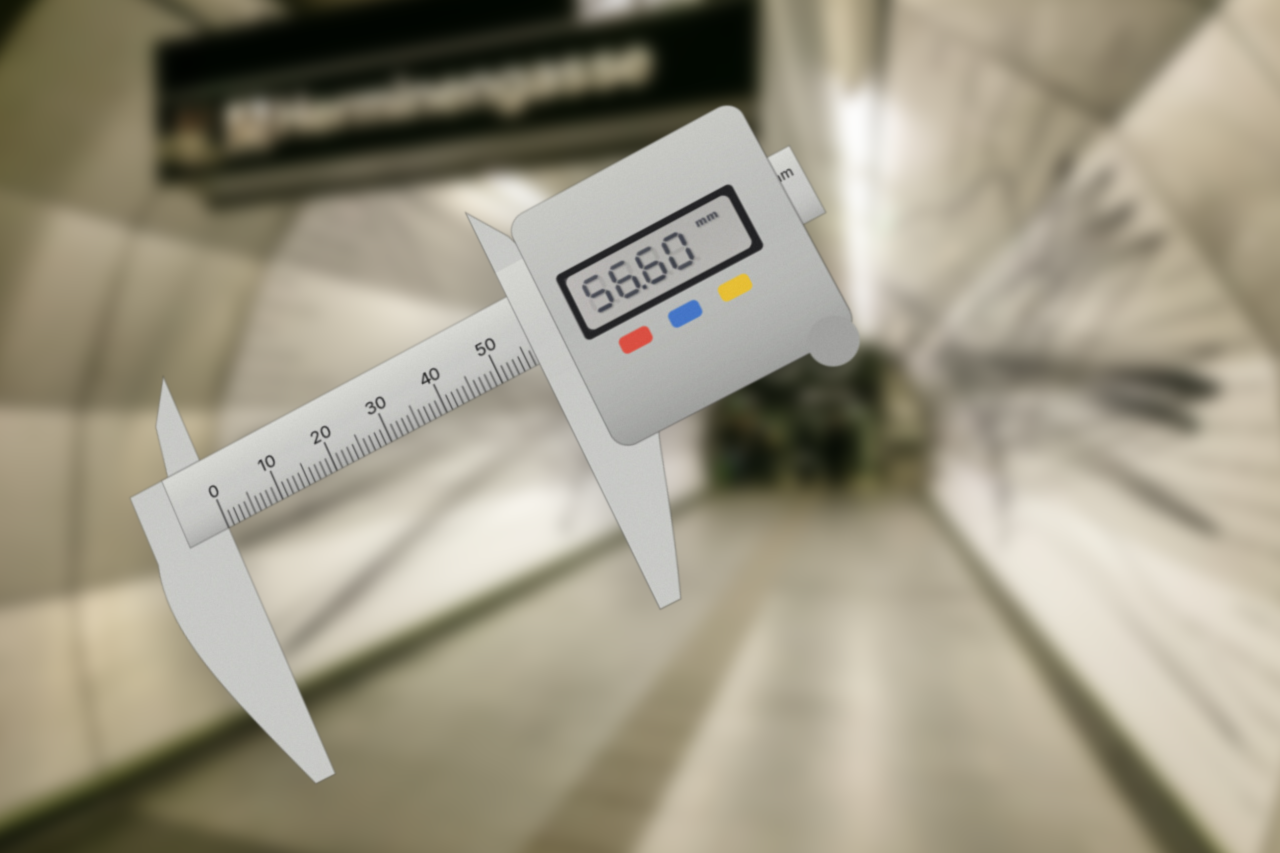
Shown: 56.60 mm
